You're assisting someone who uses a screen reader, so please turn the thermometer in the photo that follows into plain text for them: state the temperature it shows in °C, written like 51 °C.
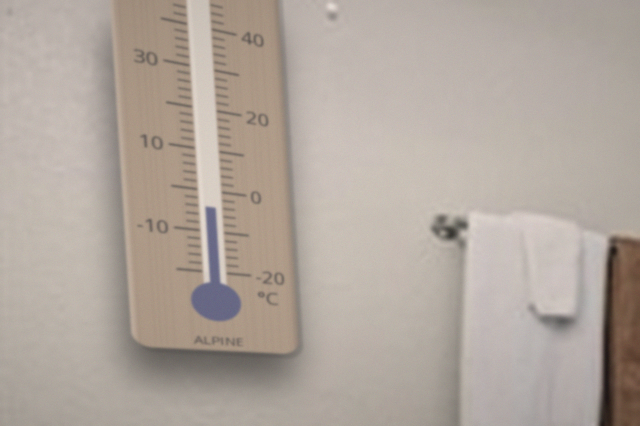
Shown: -4 °C
